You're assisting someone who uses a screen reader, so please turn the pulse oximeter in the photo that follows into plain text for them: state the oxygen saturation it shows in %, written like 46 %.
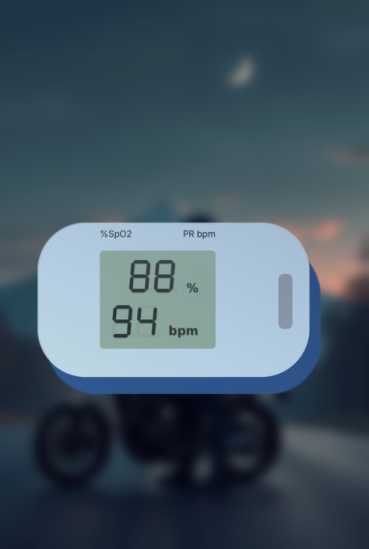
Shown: 88 %
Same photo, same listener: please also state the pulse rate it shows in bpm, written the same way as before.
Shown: 94 bpm
